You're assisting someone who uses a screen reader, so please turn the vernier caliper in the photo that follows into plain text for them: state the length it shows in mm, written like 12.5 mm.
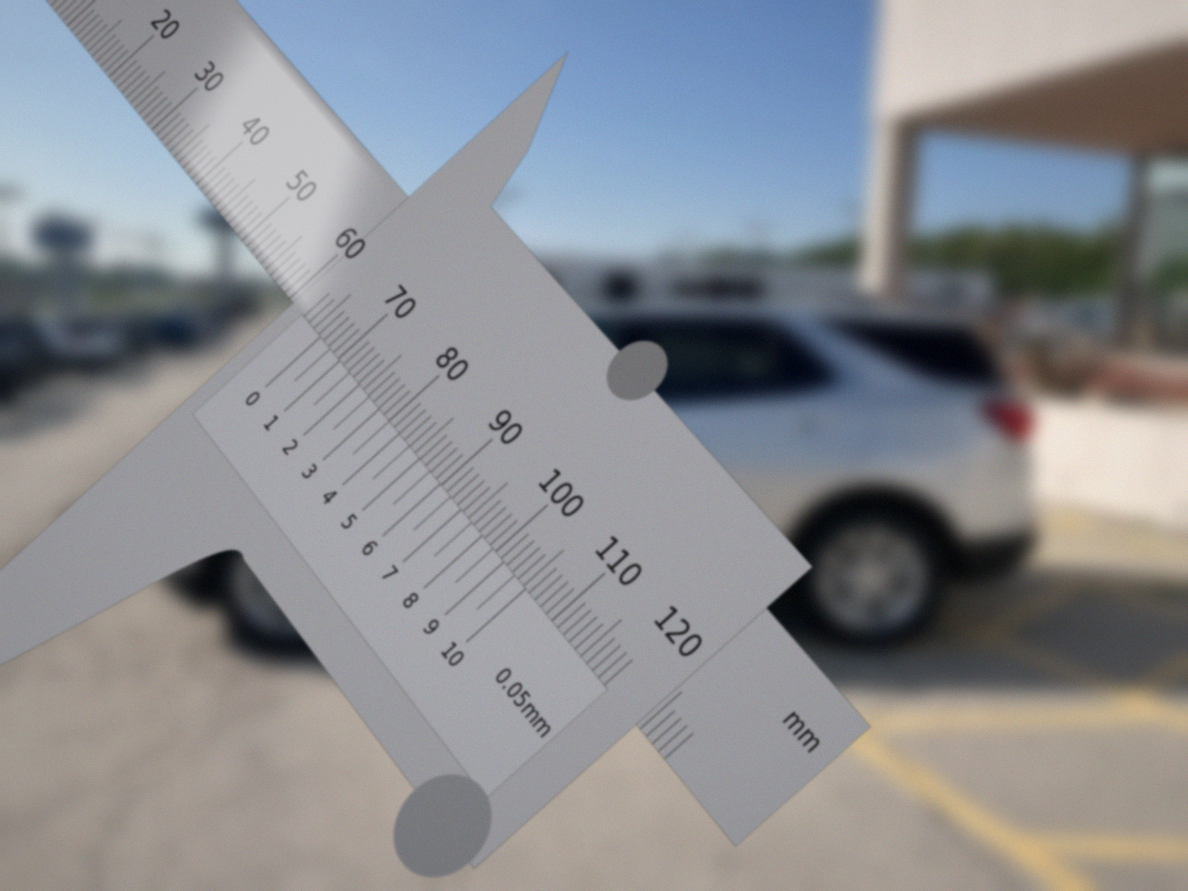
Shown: 66.4 mm
